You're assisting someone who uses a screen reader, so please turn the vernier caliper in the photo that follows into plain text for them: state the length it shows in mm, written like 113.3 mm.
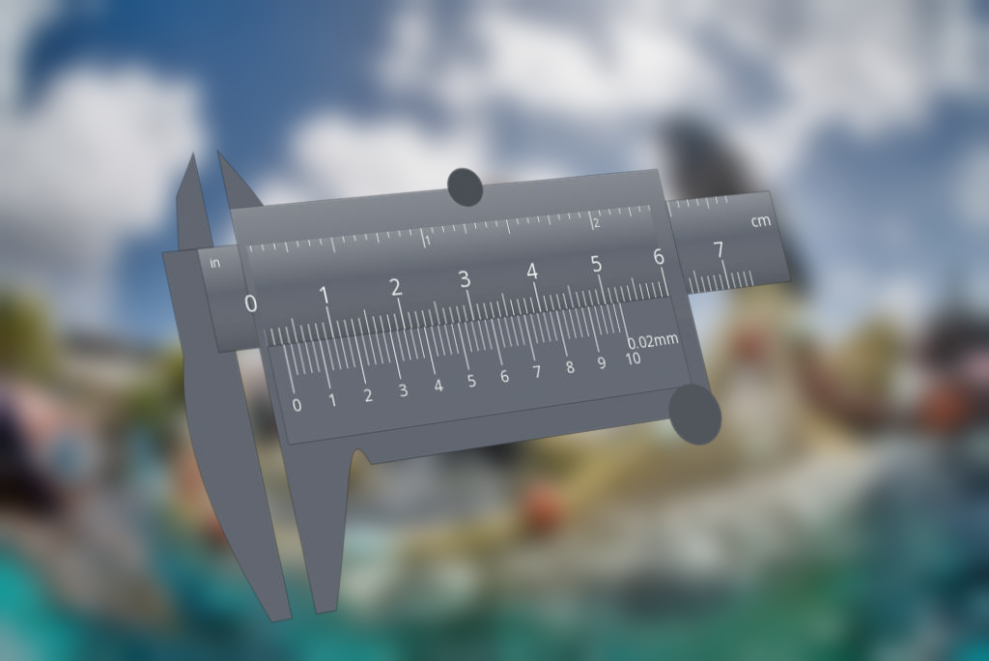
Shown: 3.2 mm
